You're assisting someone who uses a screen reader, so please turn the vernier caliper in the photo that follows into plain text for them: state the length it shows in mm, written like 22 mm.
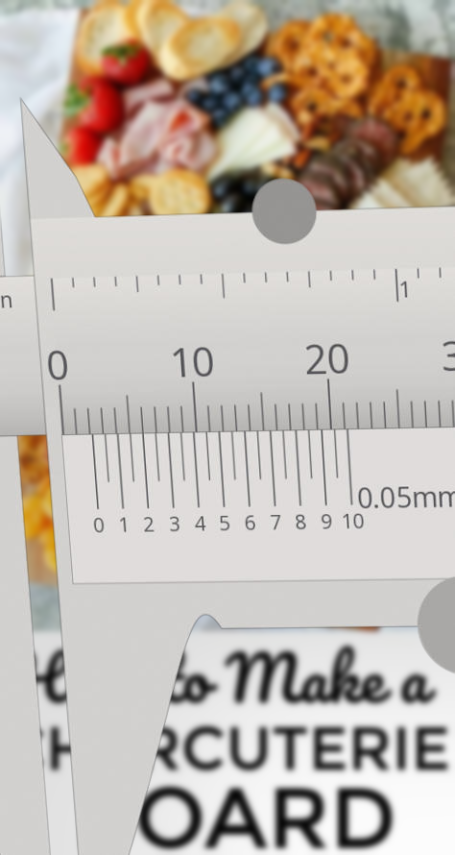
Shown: 2.2 mm
